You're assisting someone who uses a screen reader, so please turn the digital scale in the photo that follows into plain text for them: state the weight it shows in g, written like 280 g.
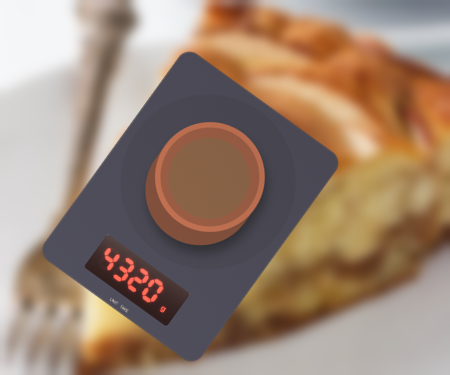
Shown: 4320 g
